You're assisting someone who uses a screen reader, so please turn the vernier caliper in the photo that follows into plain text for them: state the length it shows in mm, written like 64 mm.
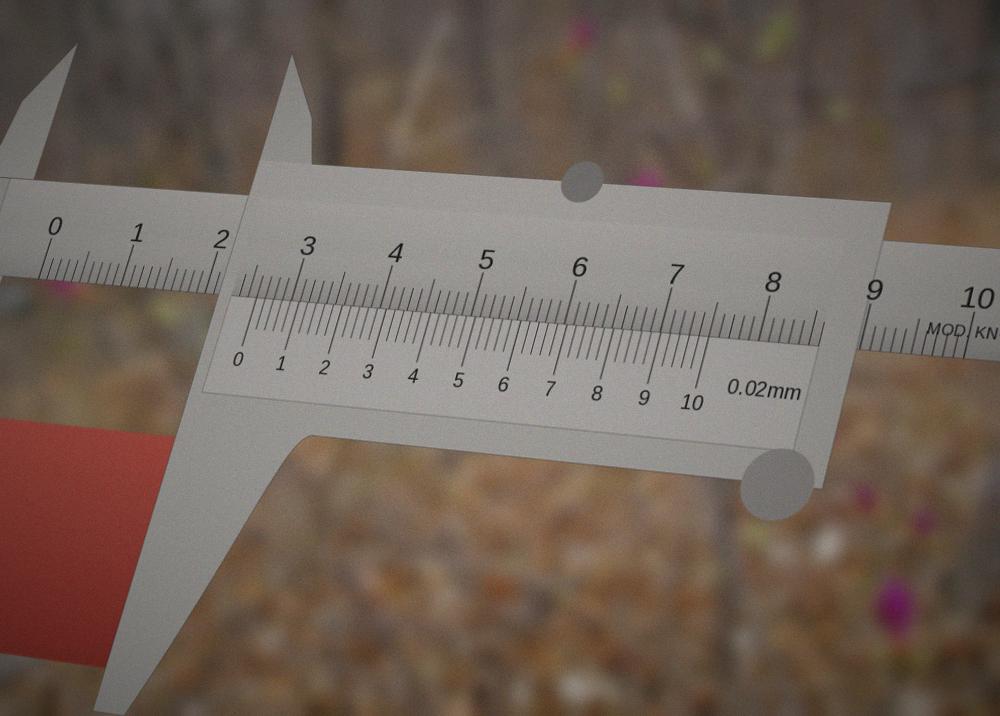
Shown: 26.0 mm
